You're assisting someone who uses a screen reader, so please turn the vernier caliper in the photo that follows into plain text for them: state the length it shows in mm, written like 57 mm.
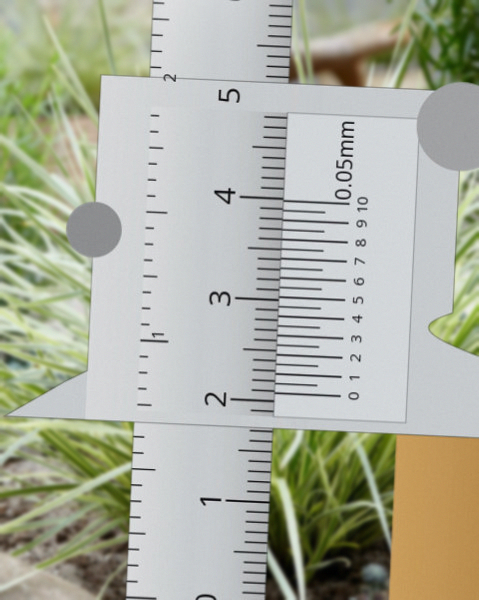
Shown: 20.8 mm
